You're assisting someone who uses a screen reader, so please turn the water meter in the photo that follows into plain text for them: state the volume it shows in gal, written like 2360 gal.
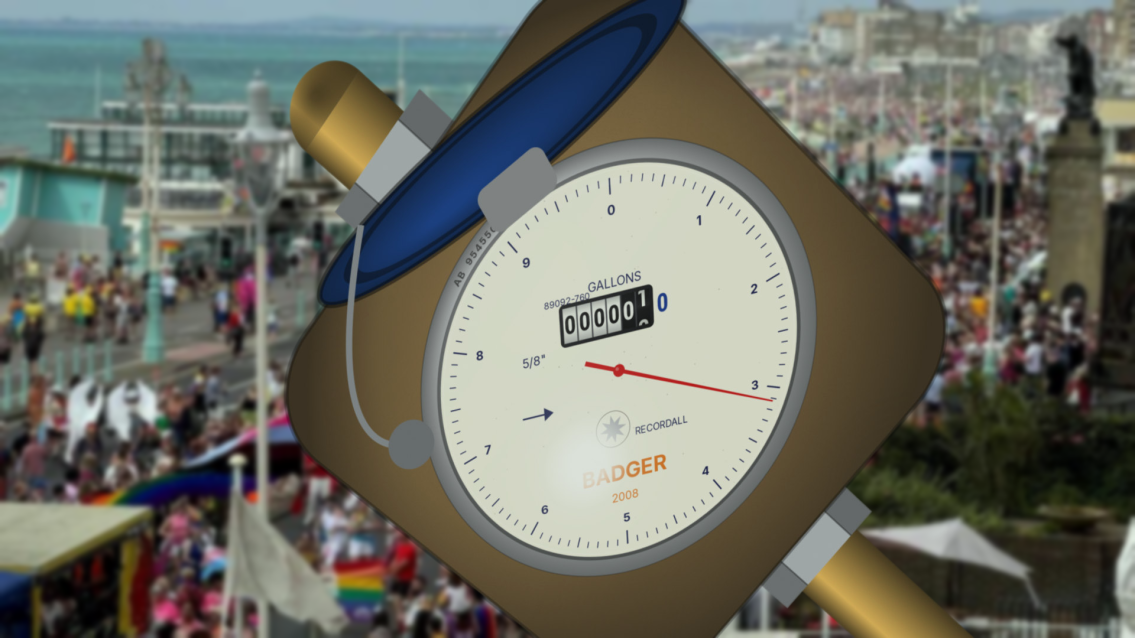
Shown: 13.1 gal
